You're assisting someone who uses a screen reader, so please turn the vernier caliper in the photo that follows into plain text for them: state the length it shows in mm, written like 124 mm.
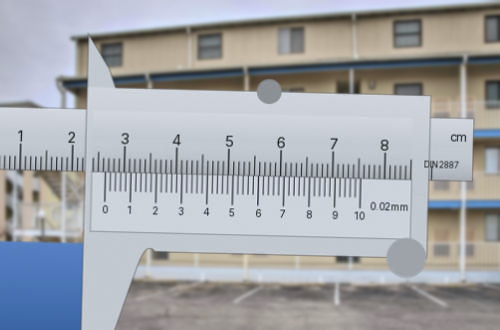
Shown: 26.4 mm
